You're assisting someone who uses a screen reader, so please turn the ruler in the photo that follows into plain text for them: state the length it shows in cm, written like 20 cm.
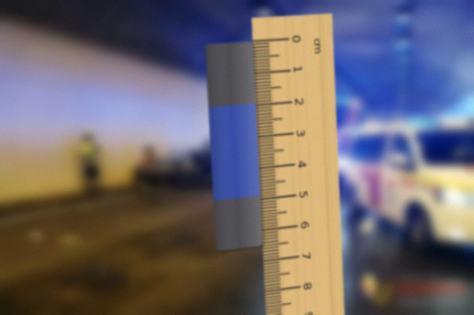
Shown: 6.5 cm
